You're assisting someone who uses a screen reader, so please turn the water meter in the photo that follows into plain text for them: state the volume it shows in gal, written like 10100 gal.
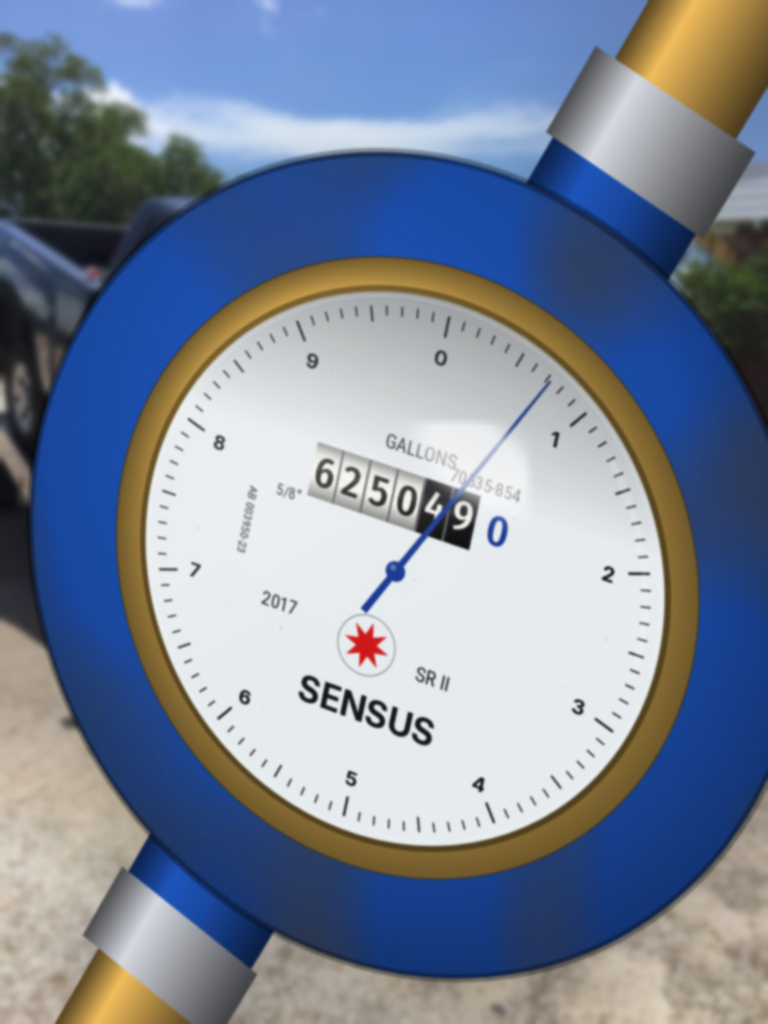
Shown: 6250490.7 gal
